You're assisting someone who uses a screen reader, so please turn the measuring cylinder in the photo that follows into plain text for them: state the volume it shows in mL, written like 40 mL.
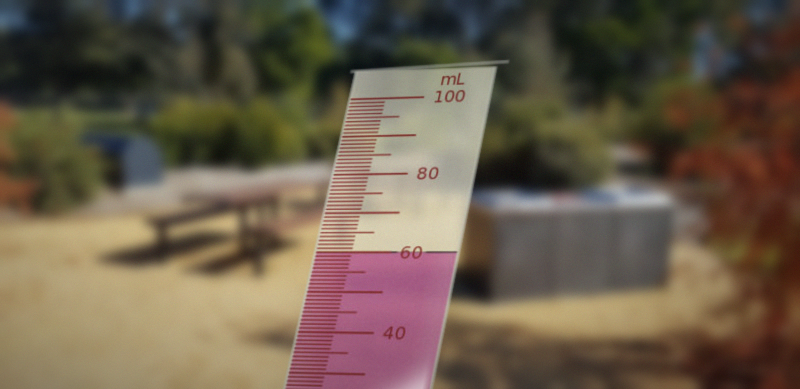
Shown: 60 mL
